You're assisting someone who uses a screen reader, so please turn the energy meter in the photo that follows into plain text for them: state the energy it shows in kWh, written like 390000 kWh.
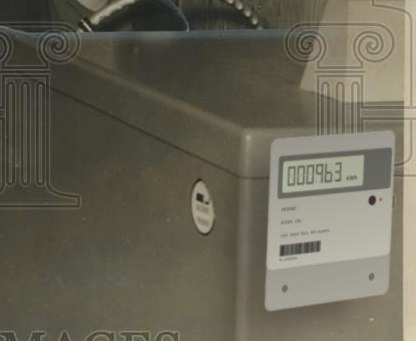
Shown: 963 kWh
